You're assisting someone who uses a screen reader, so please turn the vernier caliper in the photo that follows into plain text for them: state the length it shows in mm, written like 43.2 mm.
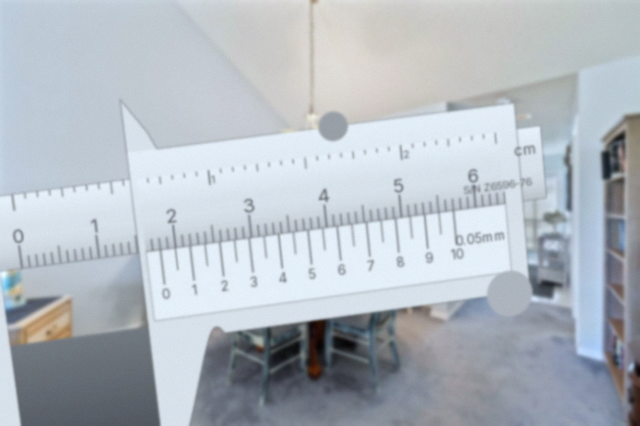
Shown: 18.0 mm
